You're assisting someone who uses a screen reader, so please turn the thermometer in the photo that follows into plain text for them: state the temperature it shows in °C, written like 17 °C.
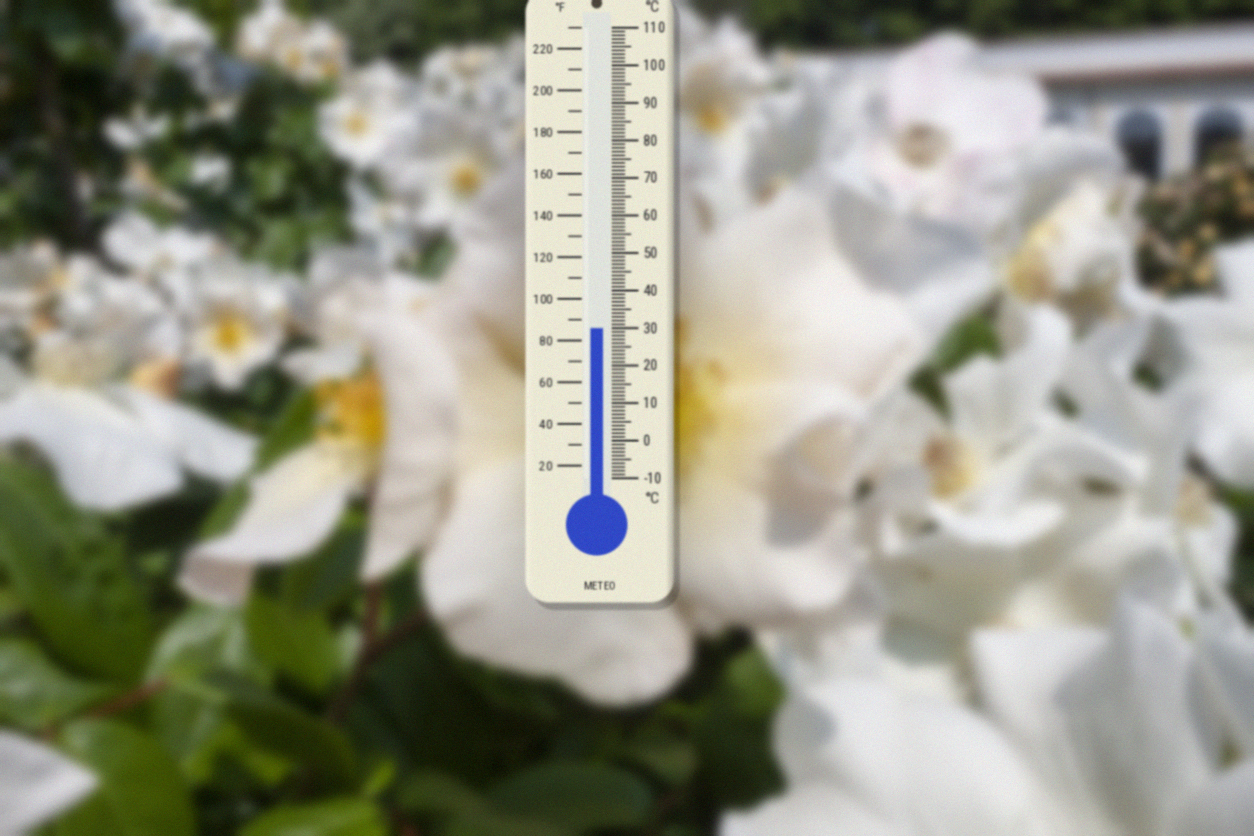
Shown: 30 °C
